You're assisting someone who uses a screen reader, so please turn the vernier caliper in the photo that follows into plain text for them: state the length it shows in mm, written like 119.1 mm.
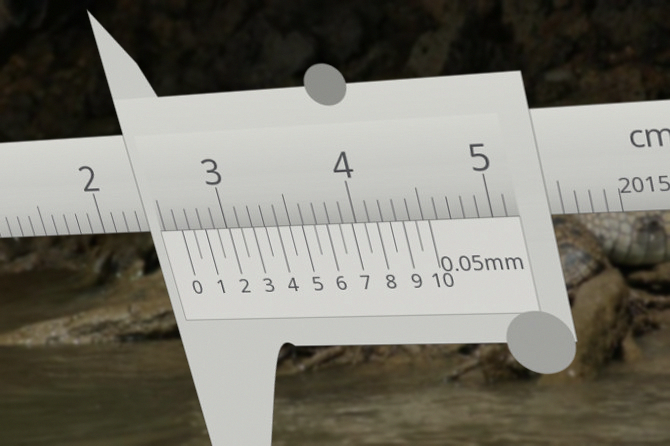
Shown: 26.4 mm
